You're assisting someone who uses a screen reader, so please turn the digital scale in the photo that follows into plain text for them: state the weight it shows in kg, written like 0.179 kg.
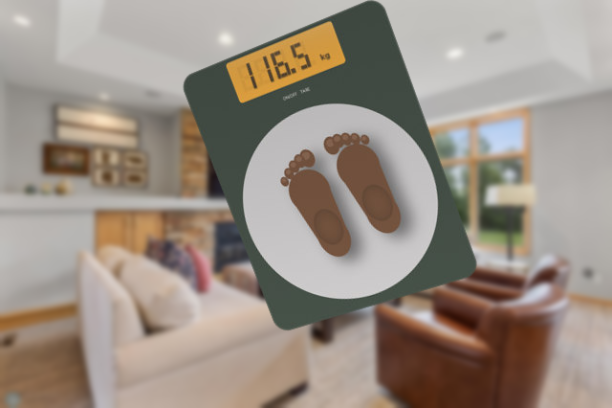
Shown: 116.5 kg
